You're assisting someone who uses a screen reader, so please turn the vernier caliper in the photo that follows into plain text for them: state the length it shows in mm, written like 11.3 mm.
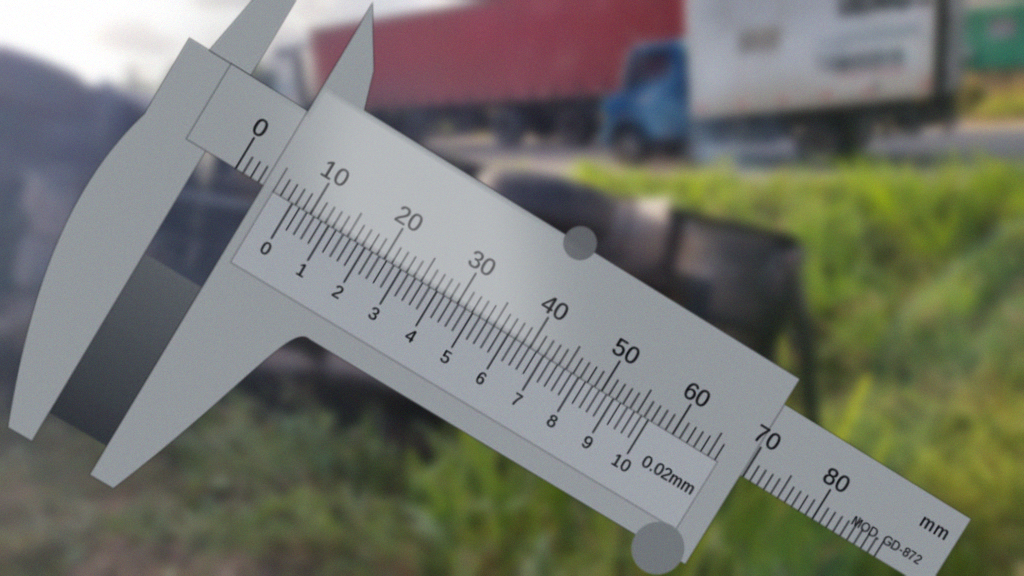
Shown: 7.6 mm
